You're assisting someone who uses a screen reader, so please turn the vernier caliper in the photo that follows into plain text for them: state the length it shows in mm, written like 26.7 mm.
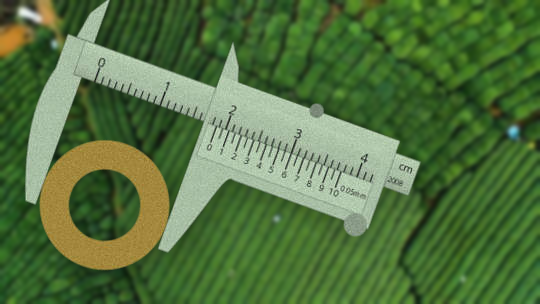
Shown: 18.6 mm
